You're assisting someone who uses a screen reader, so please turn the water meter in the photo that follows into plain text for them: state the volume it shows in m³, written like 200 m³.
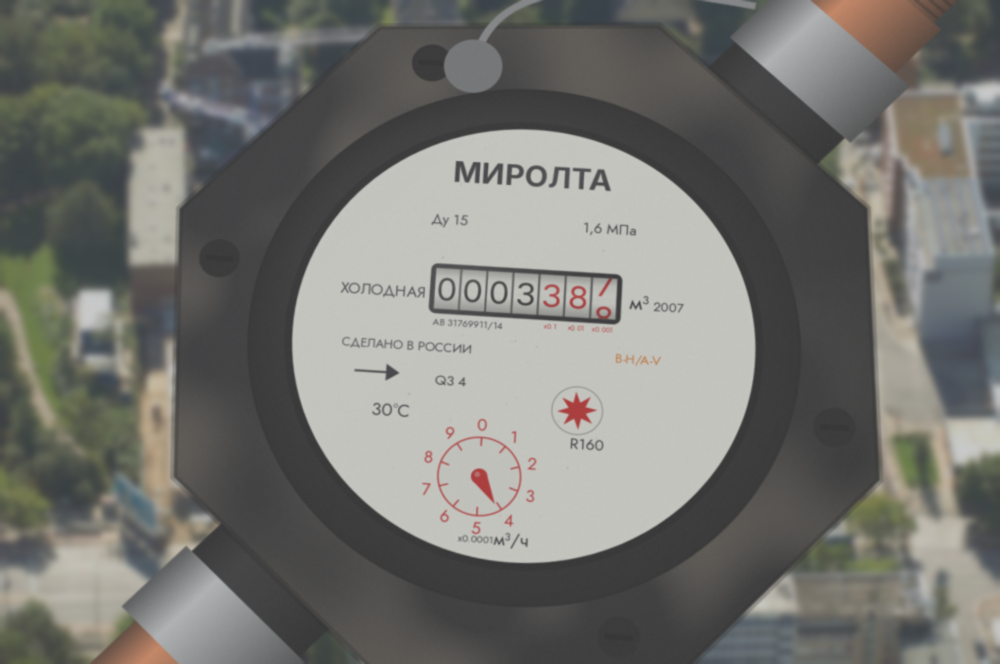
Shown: 3.3874 m³
